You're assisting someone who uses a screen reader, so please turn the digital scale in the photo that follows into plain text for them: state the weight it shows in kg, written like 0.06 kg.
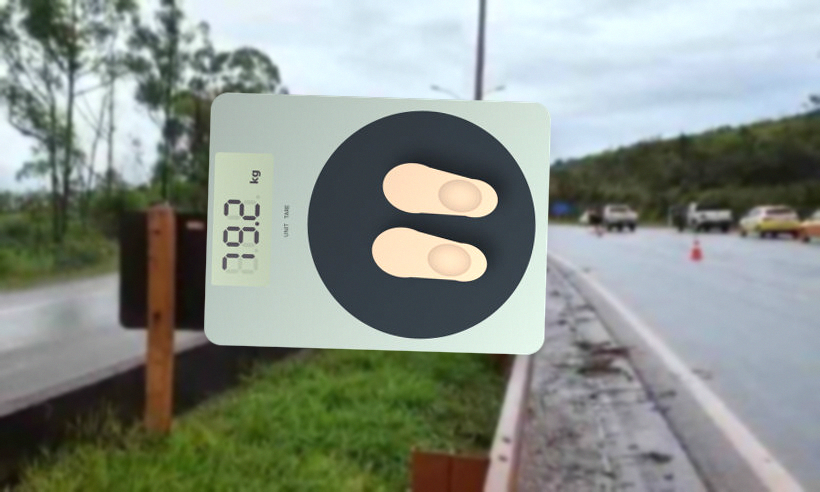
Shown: 79.2 kg
